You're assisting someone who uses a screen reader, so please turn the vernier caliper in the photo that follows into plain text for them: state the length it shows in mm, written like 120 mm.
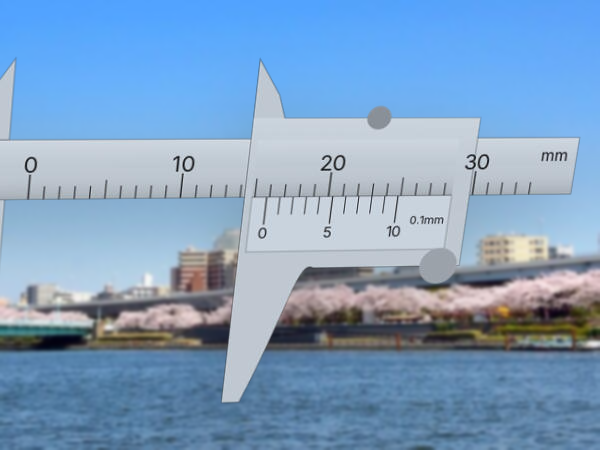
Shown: 15.8 mm
